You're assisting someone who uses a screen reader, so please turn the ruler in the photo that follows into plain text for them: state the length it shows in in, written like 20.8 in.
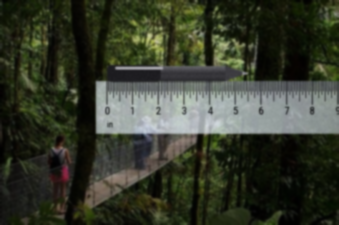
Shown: 5.5 in
